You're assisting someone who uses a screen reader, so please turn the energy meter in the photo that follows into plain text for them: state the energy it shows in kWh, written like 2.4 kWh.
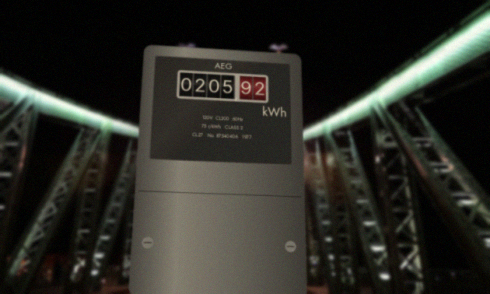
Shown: 205.92 kWh
